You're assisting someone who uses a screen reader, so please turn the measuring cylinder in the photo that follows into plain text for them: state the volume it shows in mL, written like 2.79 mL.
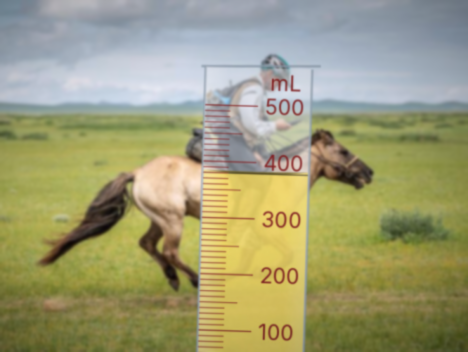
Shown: 380 mL
